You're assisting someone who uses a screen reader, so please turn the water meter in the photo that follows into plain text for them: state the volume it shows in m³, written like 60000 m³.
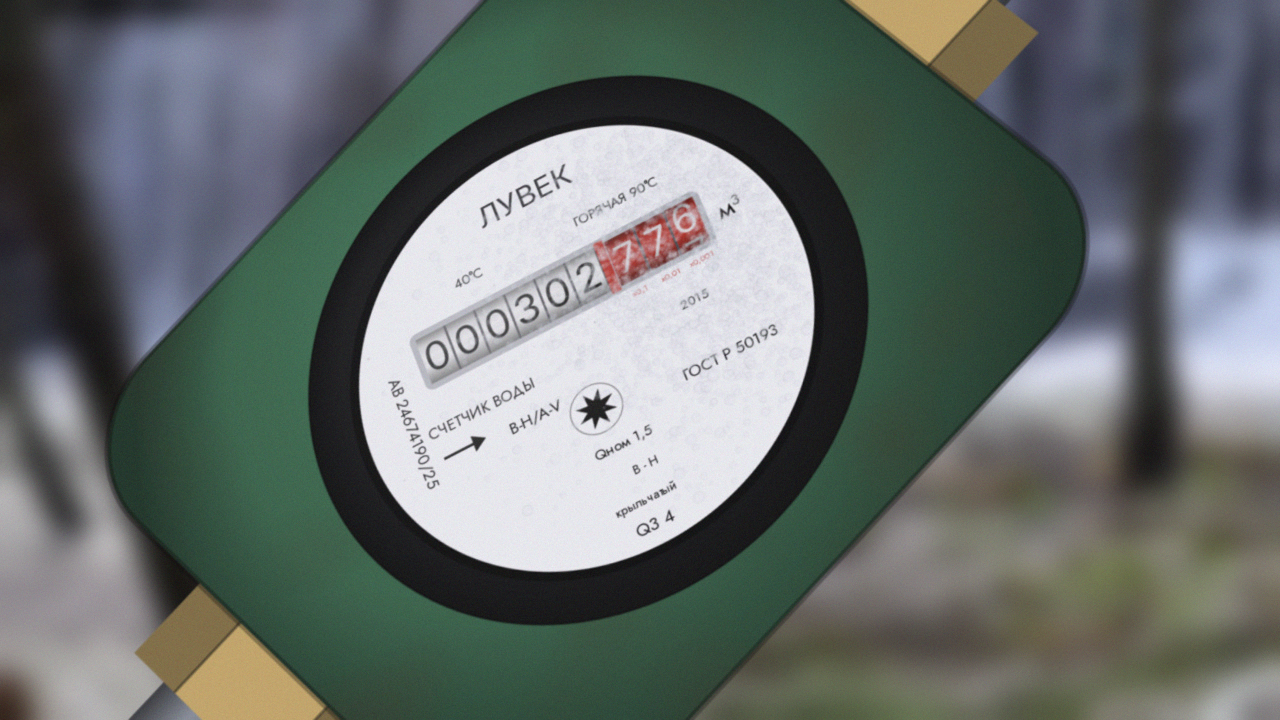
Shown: 302.776 m³
